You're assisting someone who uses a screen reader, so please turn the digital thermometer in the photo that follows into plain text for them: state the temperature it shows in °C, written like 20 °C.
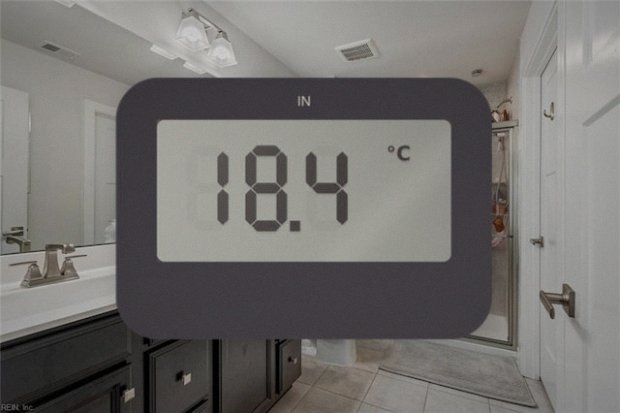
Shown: 18.4 °C
